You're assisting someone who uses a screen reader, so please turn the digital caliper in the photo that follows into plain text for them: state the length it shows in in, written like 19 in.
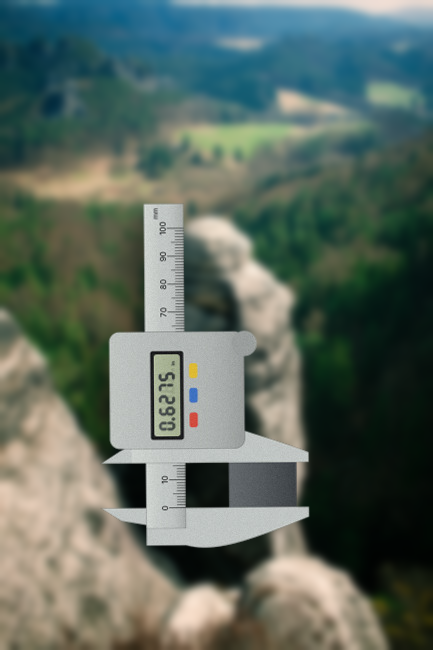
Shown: 0.6275 in
